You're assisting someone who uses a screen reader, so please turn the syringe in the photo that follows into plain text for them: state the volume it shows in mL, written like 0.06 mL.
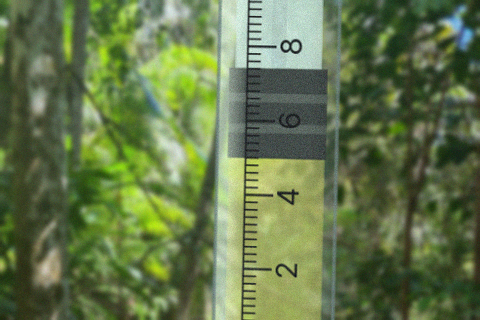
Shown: 5 mL
